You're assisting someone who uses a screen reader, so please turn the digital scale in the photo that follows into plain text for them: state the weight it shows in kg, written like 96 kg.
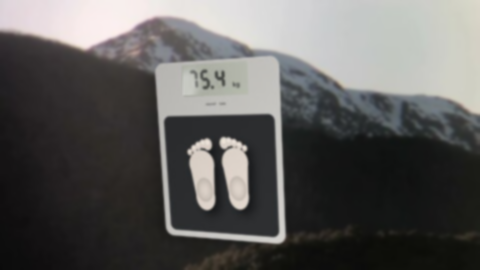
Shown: 75.4 kg
